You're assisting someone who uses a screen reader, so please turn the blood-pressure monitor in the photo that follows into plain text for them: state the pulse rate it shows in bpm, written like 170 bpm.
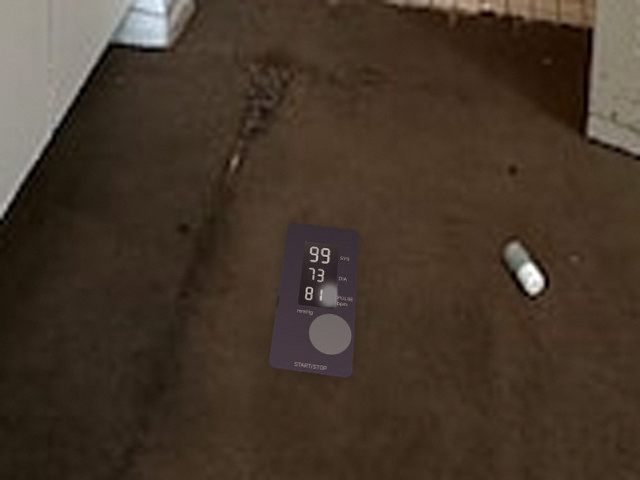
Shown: 81 bpm
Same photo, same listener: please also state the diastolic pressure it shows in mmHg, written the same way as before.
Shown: 73 mmHg
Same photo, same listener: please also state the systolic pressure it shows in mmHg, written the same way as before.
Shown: 99 mmHg
